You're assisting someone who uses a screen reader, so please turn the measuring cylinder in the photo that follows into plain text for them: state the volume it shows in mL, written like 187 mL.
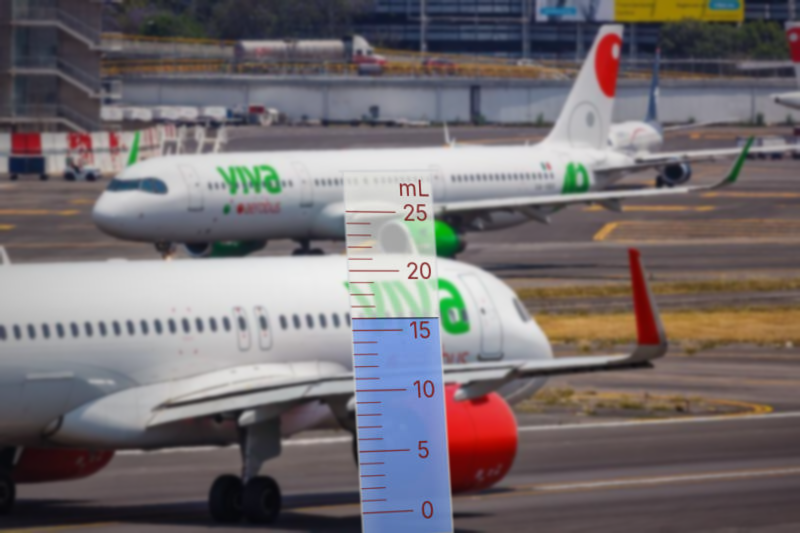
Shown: 16 mL
